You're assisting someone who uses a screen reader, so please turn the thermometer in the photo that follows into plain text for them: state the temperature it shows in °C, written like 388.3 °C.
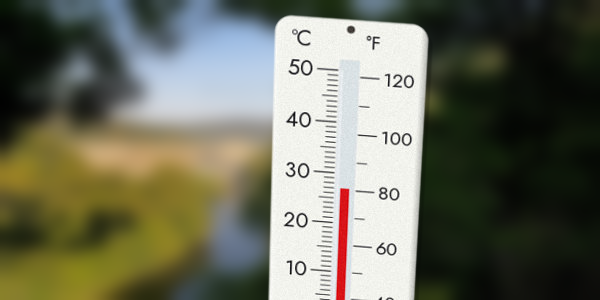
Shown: 27 °C
